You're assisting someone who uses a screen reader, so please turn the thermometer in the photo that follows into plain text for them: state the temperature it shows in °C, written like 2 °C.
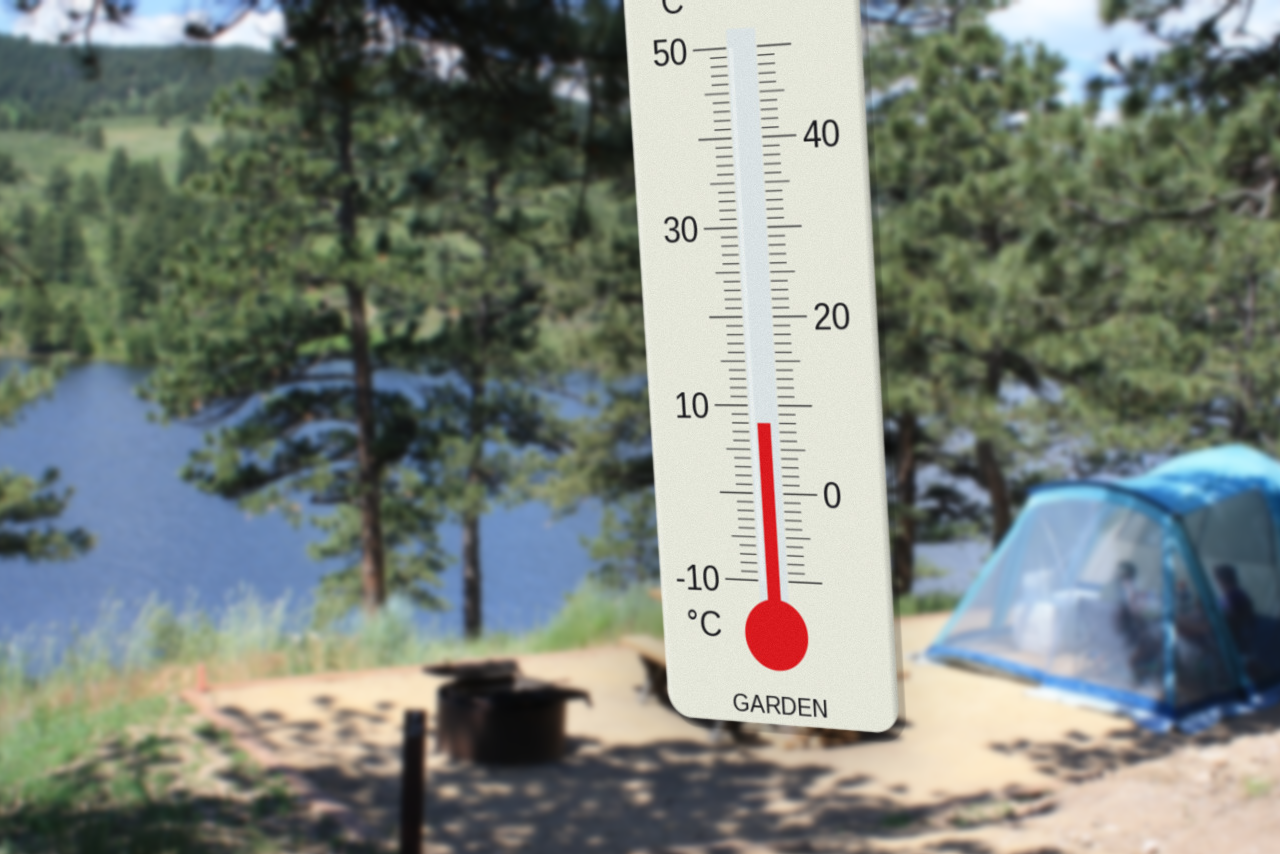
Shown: 8 °C
